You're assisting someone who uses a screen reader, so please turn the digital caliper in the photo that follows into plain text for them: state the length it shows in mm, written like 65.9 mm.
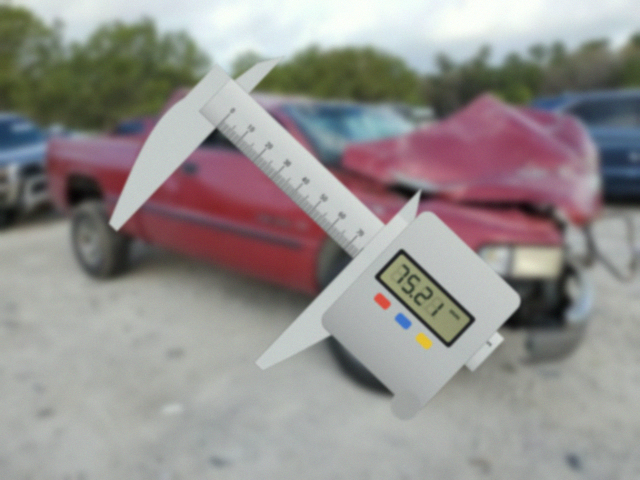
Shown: 75.21 mm
